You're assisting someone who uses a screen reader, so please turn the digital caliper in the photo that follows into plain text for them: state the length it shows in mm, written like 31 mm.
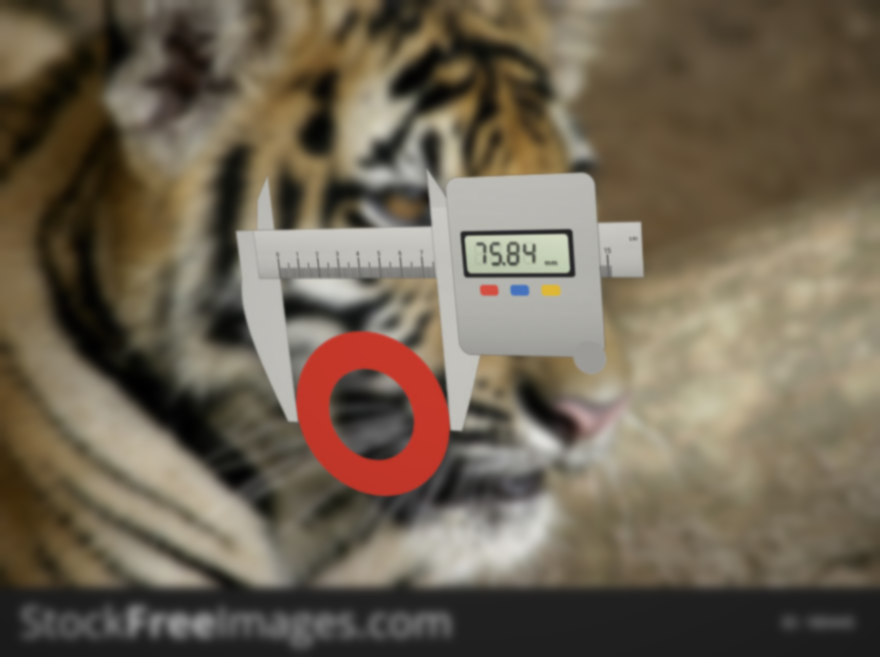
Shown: 75.84 mm
